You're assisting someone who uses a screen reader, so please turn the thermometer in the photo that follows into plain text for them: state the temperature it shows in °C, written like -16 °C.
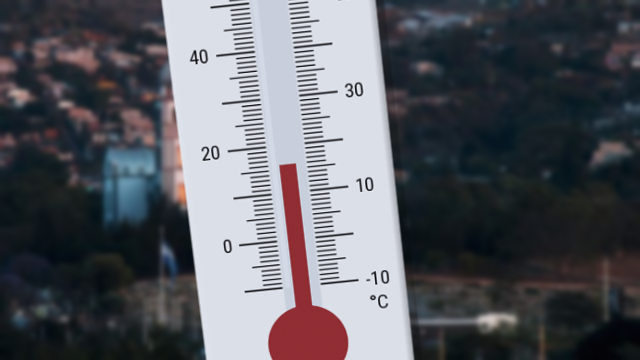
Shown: 16 °C
